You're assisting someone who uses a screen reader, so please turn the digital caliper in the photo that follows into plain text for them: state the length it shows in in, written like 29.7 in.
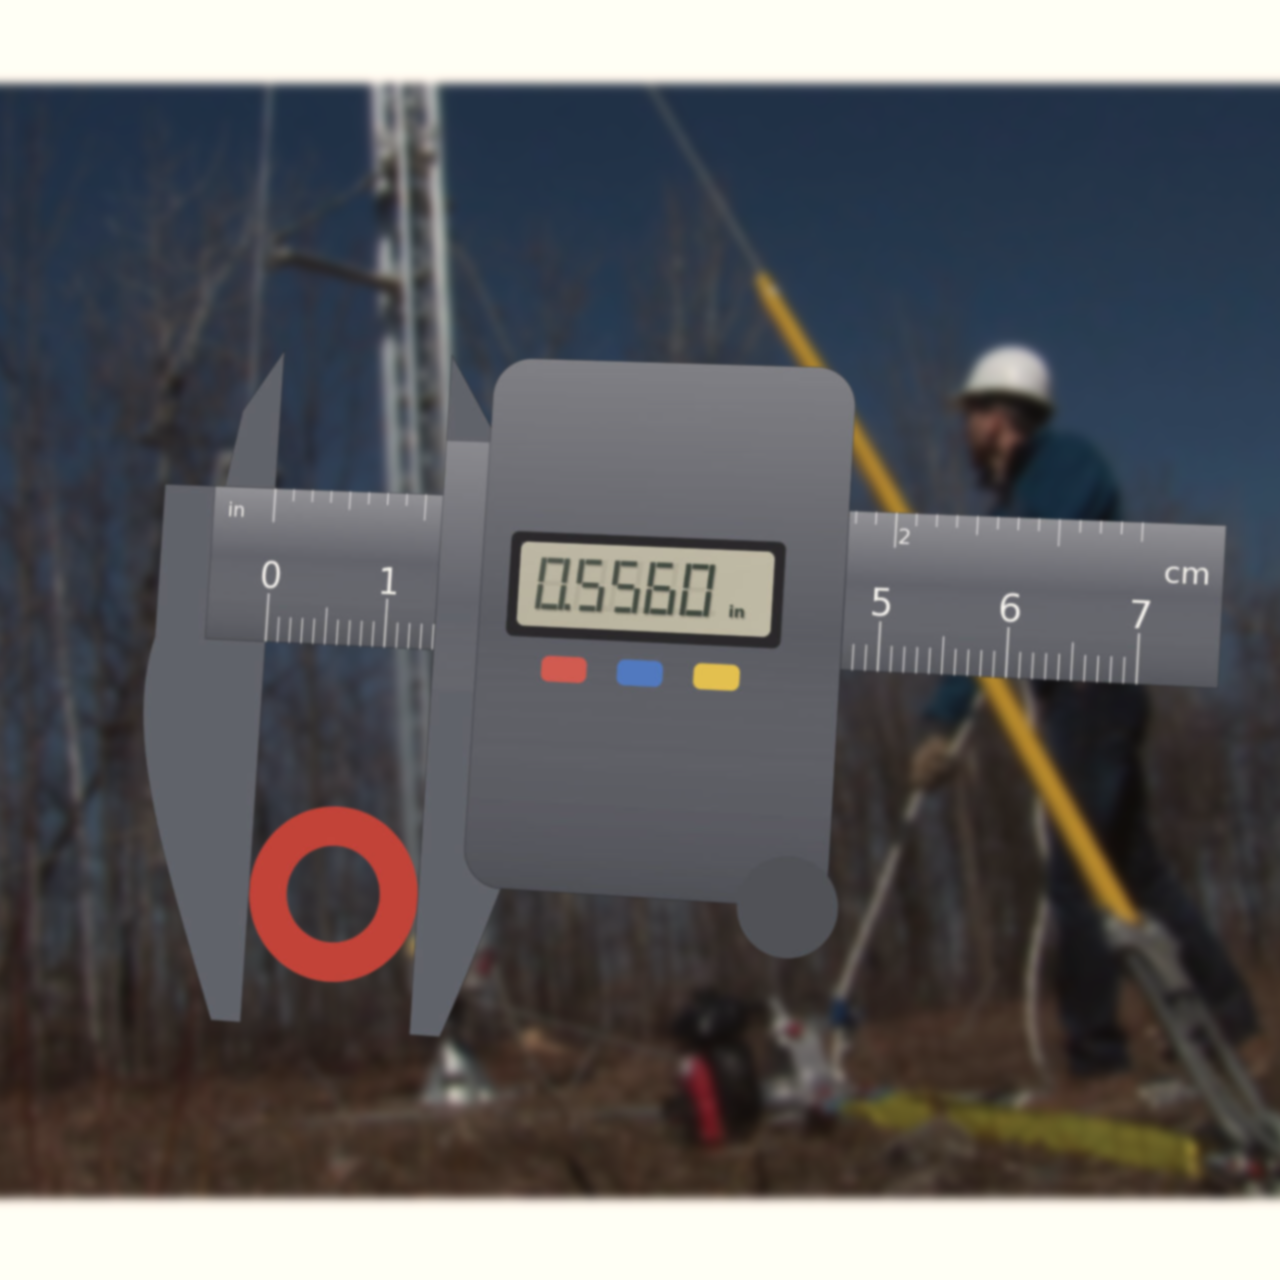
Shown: 0.5560 in
